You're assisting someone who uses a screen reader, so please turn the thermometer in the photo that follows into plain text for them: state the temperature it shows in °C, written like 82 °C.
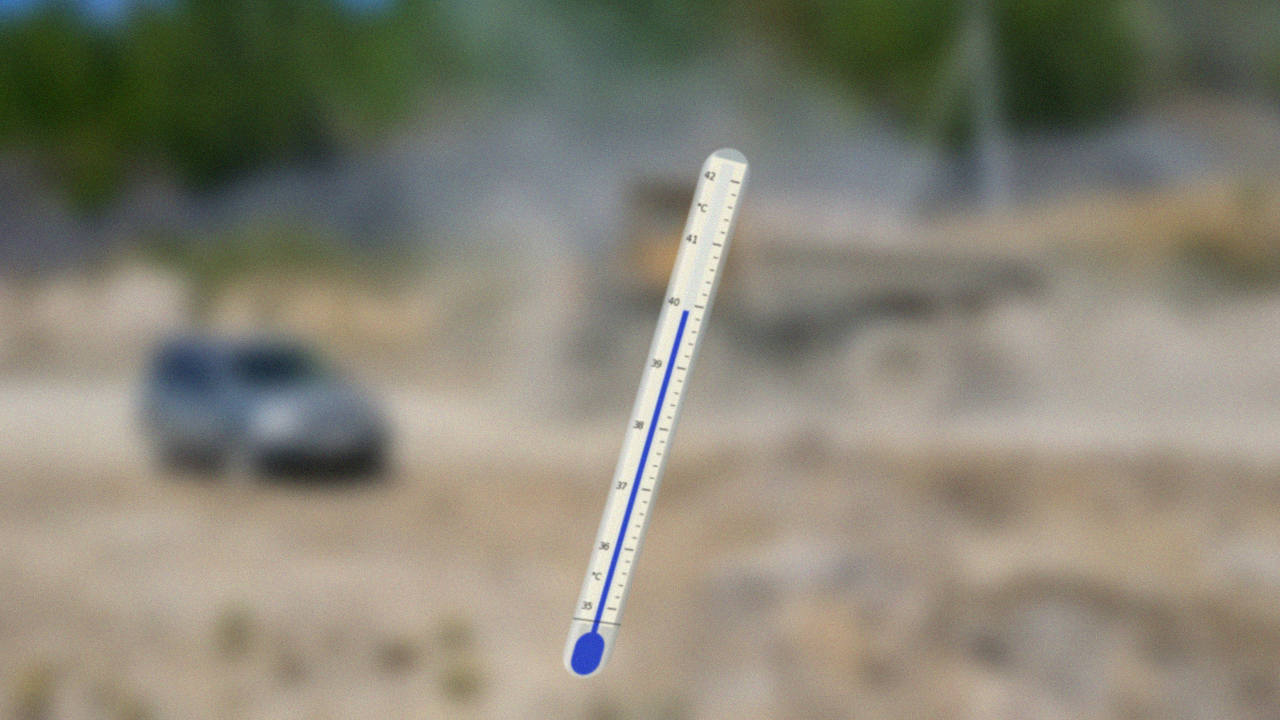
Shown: 39.9 °C
